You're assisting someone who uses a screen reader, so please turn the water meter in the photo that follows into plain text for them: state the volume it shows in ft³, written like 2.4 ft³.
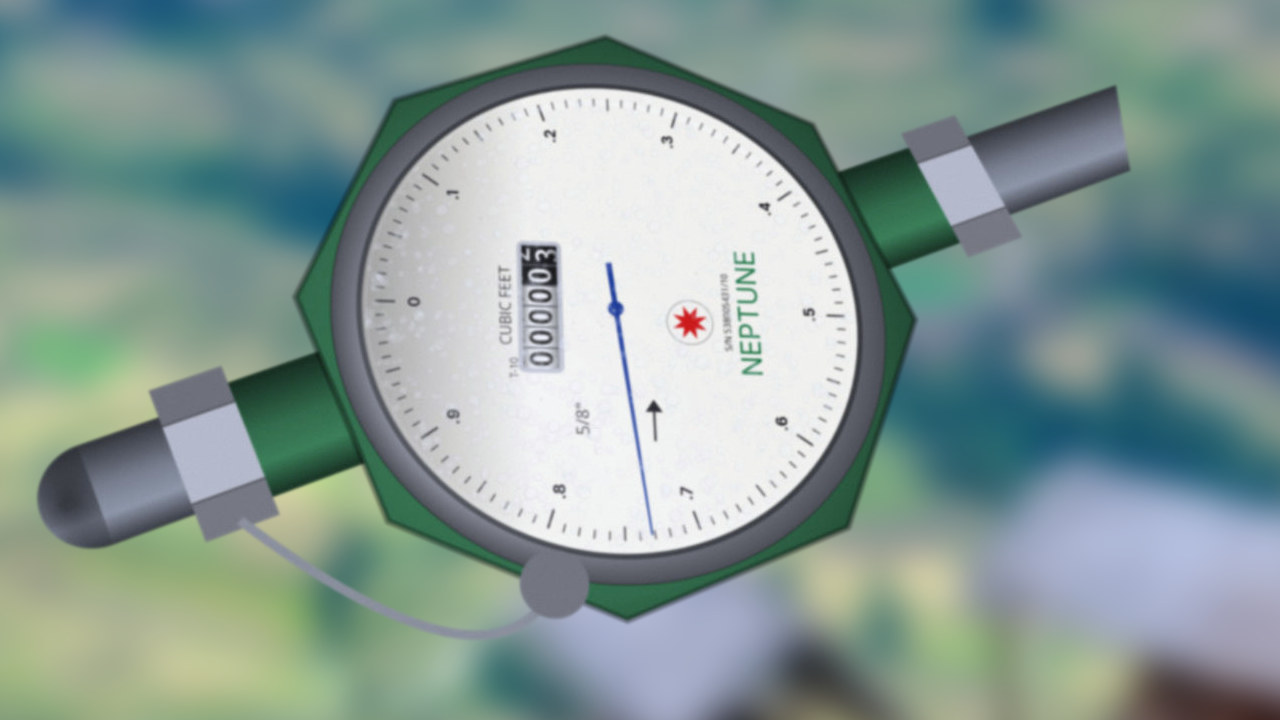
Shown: 2.73 ft³
